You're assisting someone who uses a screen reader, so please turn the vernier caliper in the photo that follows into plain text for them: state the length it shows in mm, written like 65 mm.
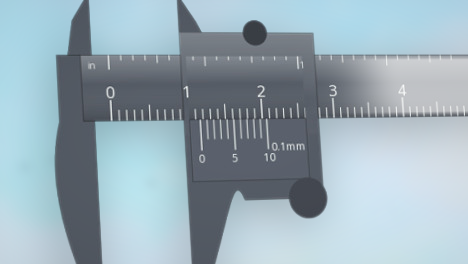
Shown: 11.6 mm
